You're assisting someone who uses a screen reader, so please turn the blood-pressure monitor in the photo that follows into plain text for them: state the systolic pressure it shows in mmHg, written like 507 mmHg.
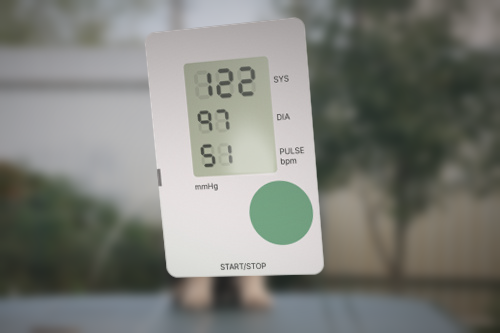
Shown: 122 mmHg
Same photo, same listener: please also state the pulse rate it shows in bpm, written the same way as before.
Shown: 51 bpm
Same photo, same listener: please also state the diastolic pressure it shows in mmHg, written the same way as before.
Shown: 97 mmHg
